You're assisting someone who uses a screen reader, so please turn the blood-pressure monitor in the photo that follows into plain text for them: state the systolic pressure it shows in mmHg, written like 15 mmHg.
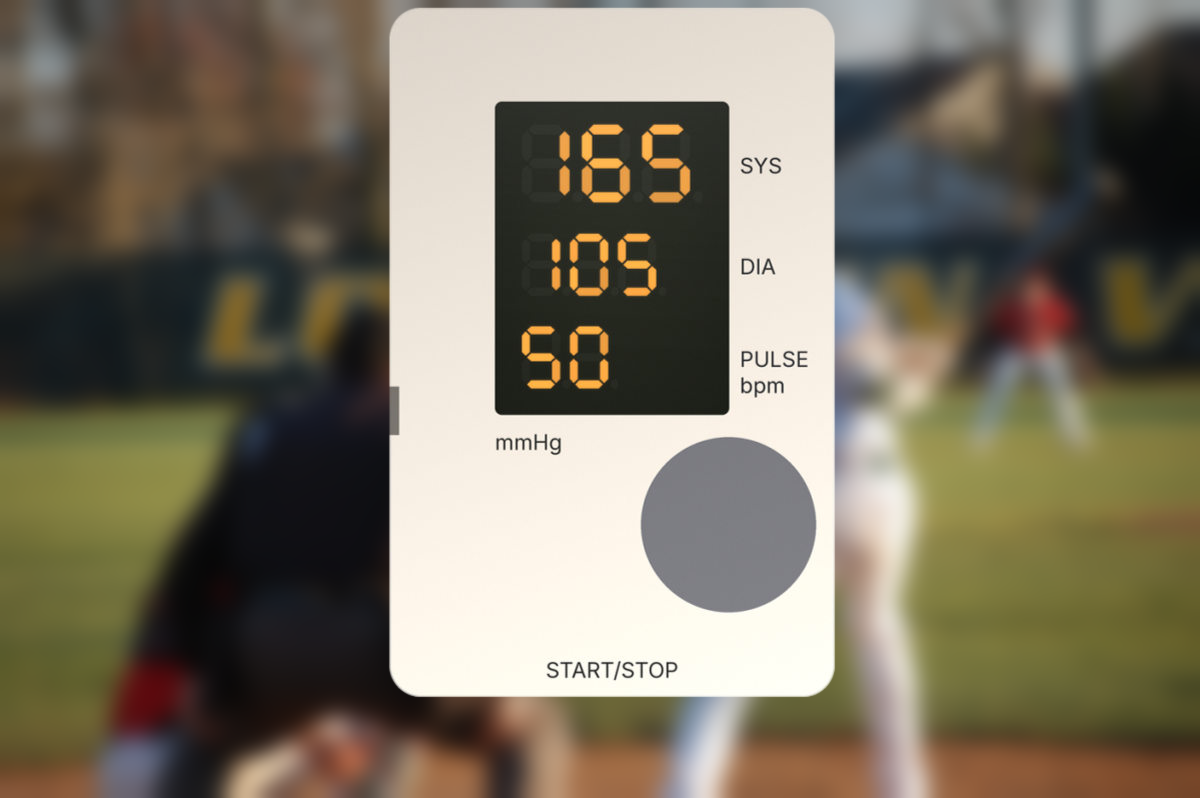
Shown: 165 mmHg
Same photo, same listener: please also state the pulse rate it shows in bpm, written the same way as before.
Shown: 50 bpm
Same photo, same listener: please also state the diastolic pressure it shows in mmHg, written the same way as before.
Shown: 105 mmHg
